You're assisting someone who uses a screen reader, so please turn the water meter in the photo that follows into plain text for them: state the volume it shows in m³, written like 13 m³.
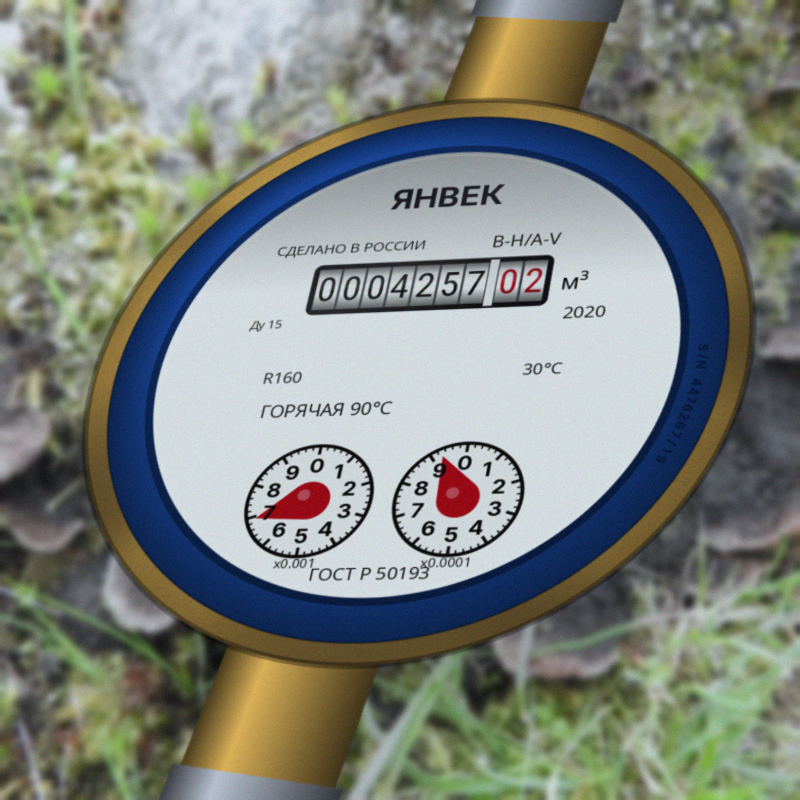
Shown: 4257.0269 m³
